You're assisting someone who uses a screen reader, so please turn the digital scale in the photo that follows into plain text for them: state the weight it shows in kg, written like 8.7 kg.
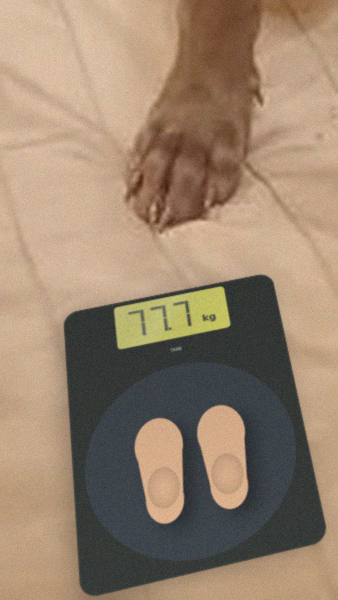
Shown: 77.7 kg
